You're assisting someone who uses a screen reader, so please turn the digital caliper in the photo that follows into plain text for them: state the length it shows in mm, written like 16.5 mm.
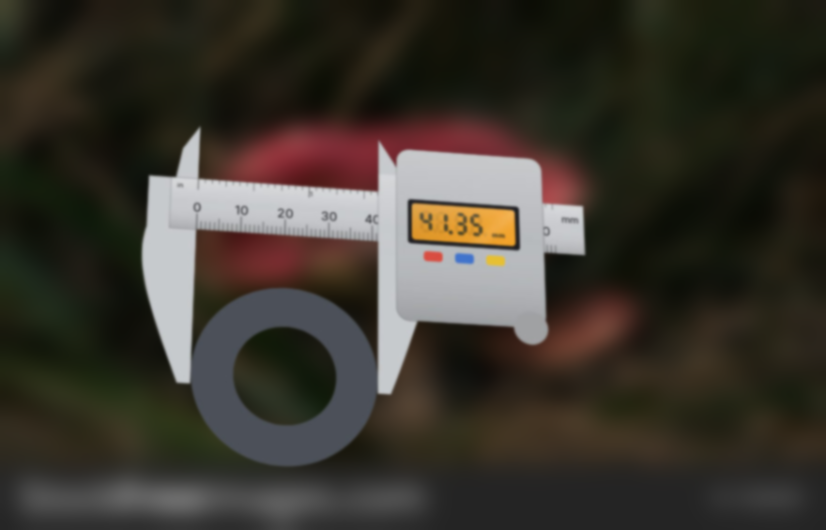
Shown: 41.35 mm
